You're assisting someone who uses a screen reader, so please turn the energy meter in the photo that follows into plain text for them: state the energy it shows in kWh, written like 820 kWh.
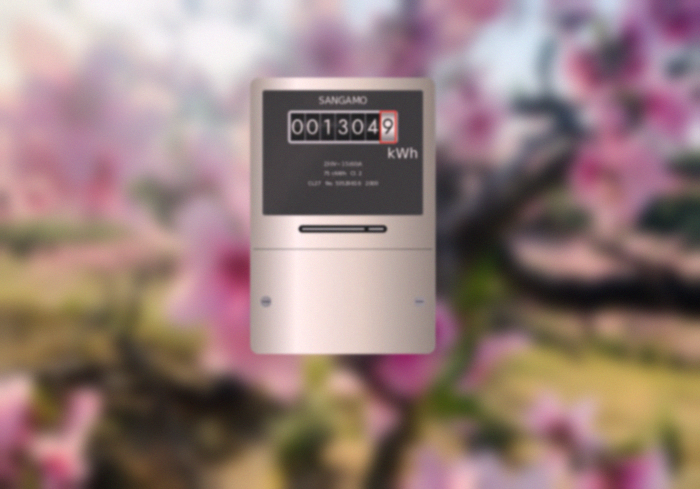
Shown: 1304.9 kWh
